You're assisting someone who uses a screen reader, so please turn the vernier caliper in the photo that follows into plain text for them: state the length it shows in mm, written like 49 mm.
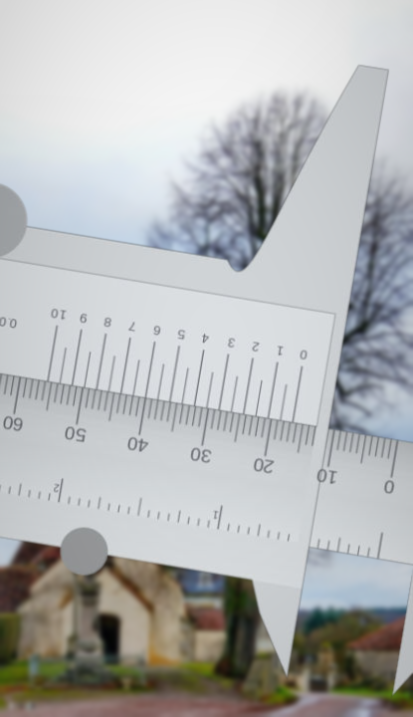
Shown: 16.6 mm
